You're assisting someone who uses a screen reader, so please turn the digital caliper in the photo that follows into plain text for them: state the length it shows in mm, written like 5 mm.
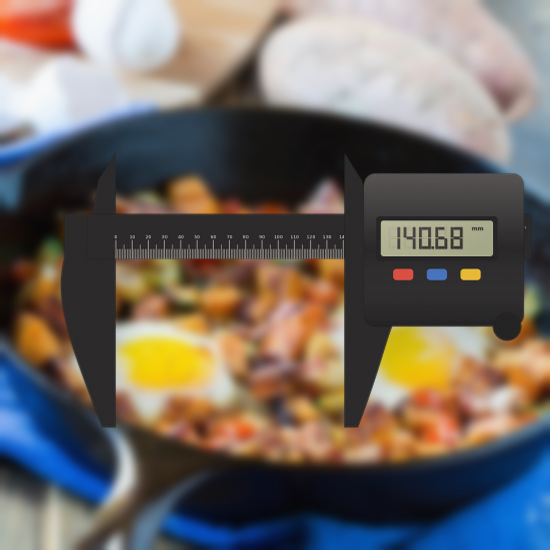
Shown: 140.68 mm
